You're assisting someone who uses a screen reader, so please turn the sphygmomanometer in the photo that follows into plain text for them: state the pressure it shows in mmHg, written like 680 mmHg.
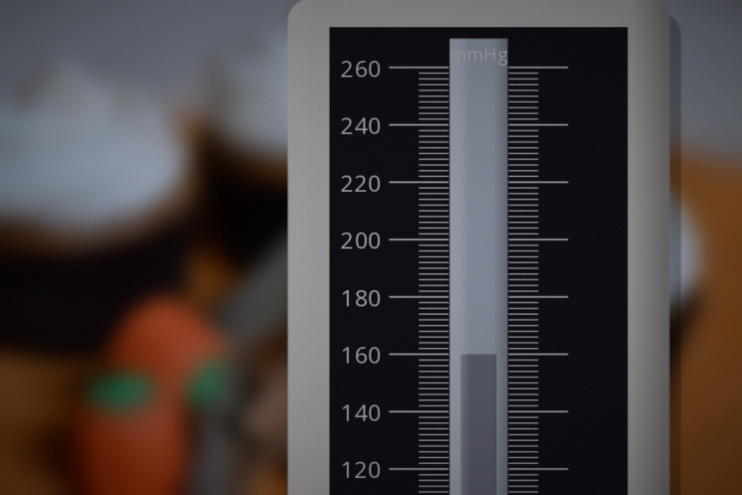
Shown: 160 mmHg
